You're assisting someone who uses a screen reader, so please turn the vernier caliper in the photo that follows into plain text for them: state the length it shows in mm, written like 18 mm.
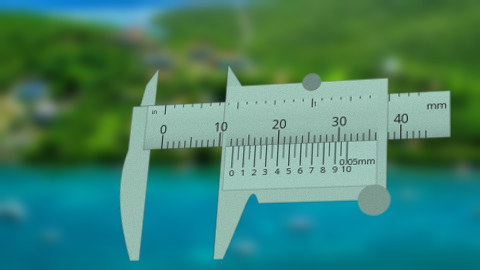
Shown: 12.4 mm
